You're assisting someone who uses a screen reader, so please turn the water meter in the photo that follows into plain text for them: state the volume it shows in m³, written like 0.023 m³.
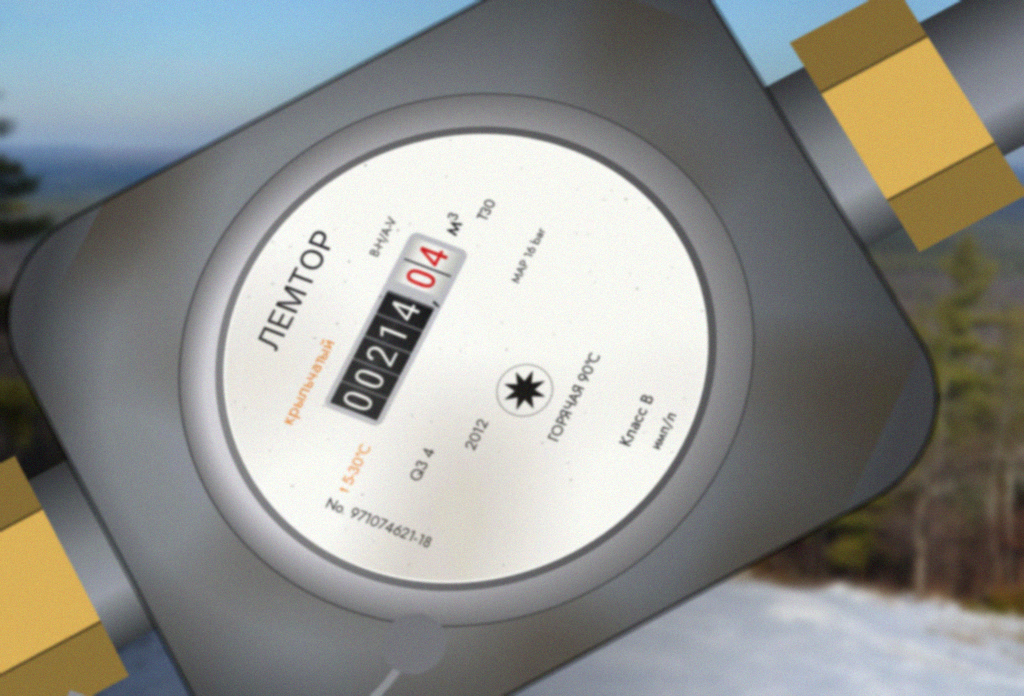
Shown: 214.04 m³
